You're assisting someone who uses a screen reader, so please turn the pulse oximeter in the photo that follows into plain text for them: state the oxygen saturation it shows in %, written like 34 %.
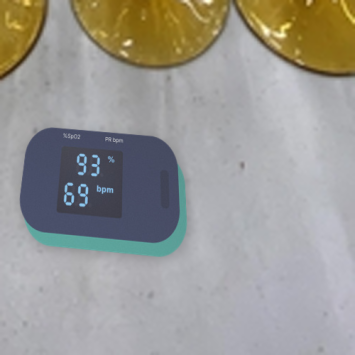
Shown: 93 %
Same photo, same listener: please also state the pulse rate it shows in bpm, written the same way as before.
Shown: 69 bpm
